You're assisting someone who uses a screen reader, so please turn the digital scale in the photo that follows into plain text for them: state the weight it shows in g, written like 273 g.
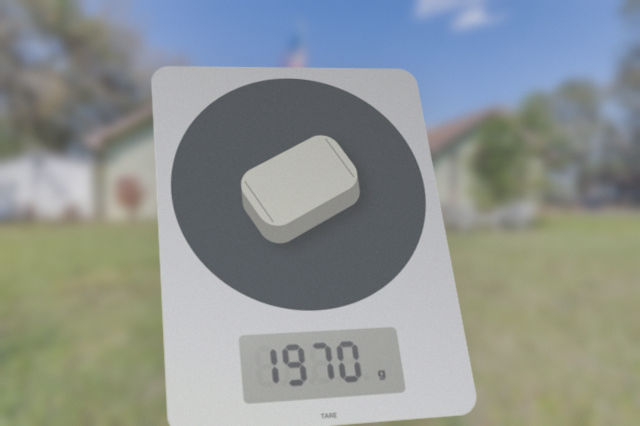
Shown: 1970 g
